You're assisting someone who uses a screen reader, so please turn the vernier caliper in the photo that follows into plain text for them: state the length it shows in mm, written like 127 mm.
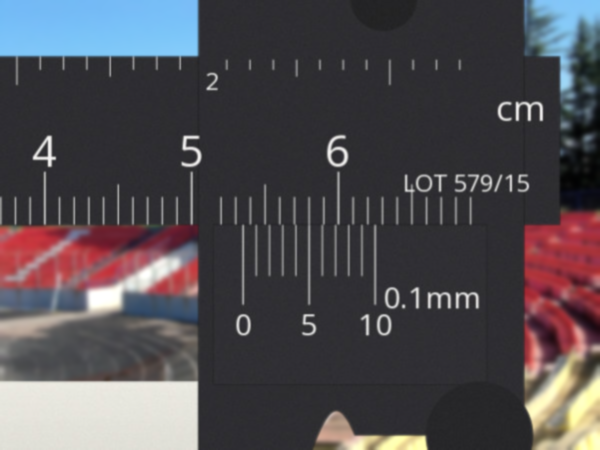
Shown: 53.5 mm
